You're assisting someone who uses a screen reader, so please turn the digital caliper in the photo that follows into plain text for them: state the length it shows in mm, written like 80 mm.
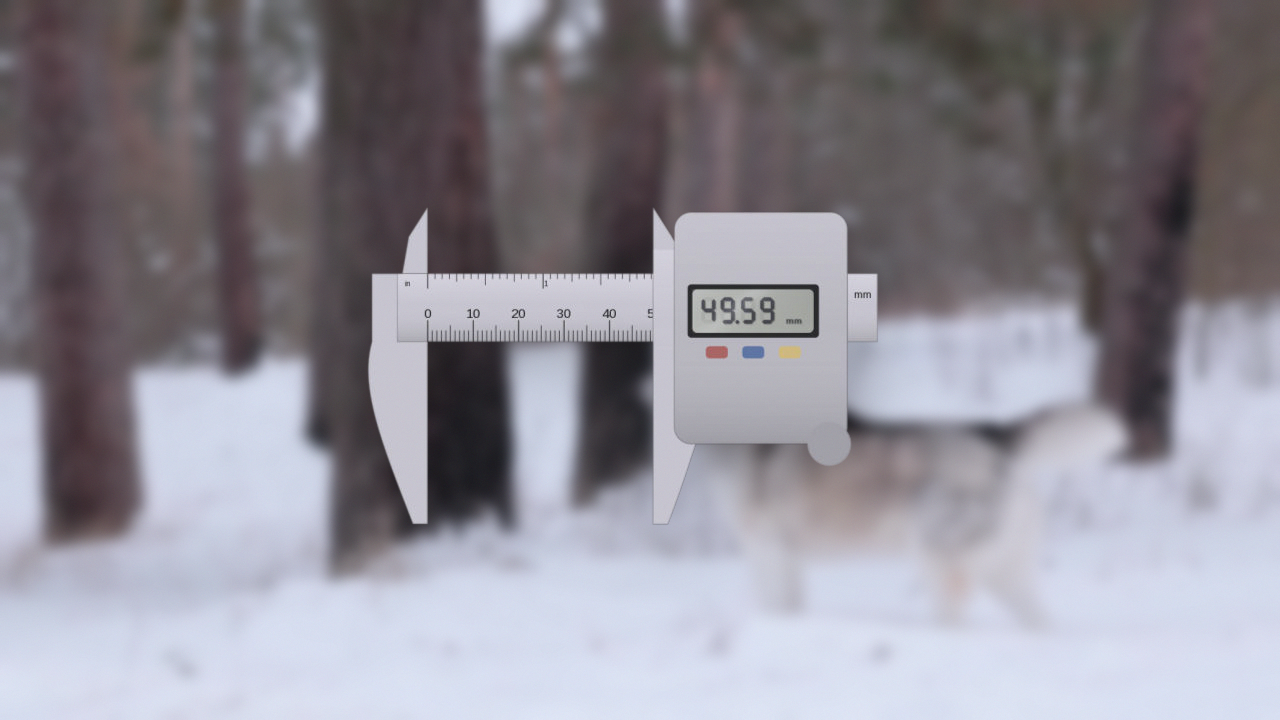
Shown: 49.59 mm
